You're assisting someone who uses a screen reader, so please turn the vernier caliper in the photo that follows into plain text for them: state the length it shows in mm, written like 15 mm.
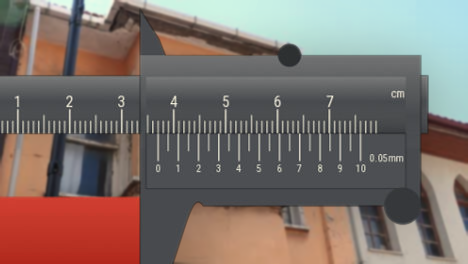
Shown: 37.0 mm
